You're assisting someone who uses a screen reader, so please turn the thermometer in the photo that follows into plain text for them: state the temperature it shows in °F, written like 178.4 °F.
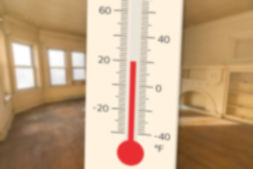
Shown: 20 °F
